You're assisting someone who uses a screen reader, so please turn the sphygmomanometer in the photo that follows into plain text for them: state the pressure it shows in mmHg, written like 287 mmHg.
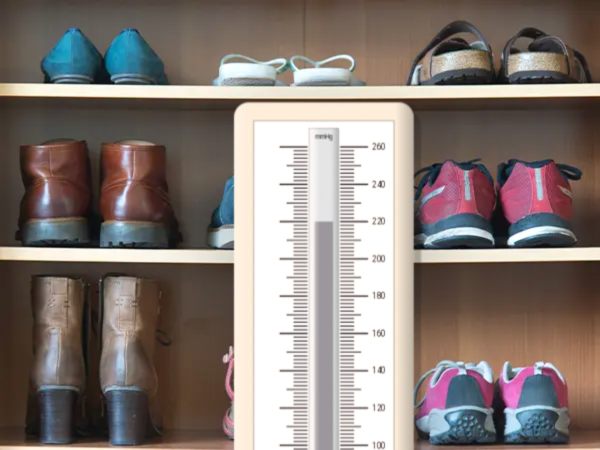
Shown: 220 mmHg
